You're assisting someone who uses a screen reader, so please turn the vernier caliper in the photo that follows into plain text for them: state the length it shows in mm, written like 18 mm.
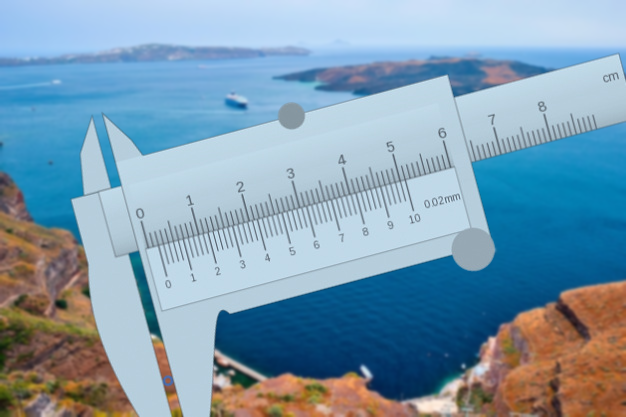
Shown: 2.0 mm
